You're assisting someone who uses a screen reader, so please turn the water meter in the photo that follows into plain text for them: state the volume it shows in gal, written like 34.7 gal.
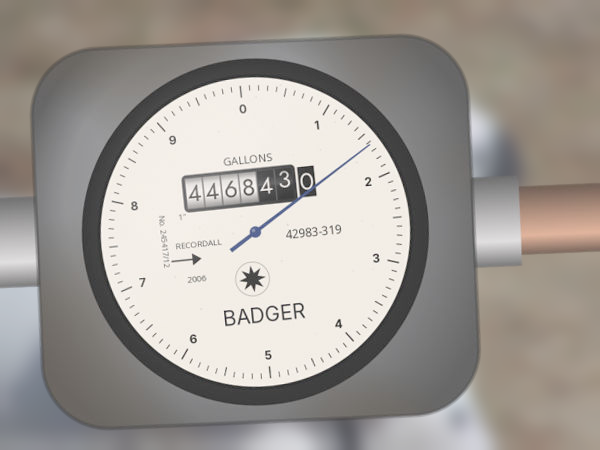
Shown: 4468431.6 gal
